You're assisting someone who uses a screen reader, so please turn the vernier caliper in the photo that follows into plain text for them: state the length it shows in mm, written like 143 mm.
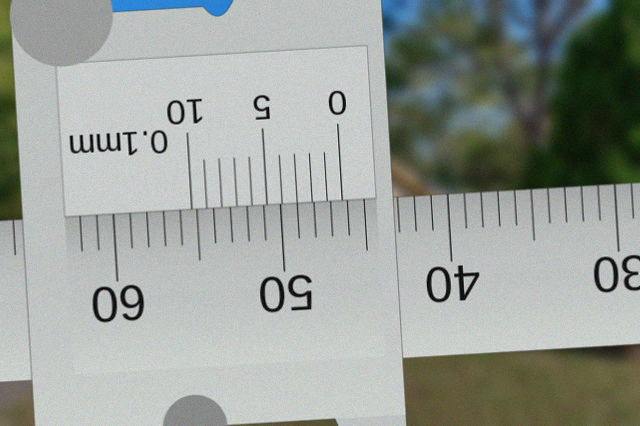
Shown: 46.3 mm
